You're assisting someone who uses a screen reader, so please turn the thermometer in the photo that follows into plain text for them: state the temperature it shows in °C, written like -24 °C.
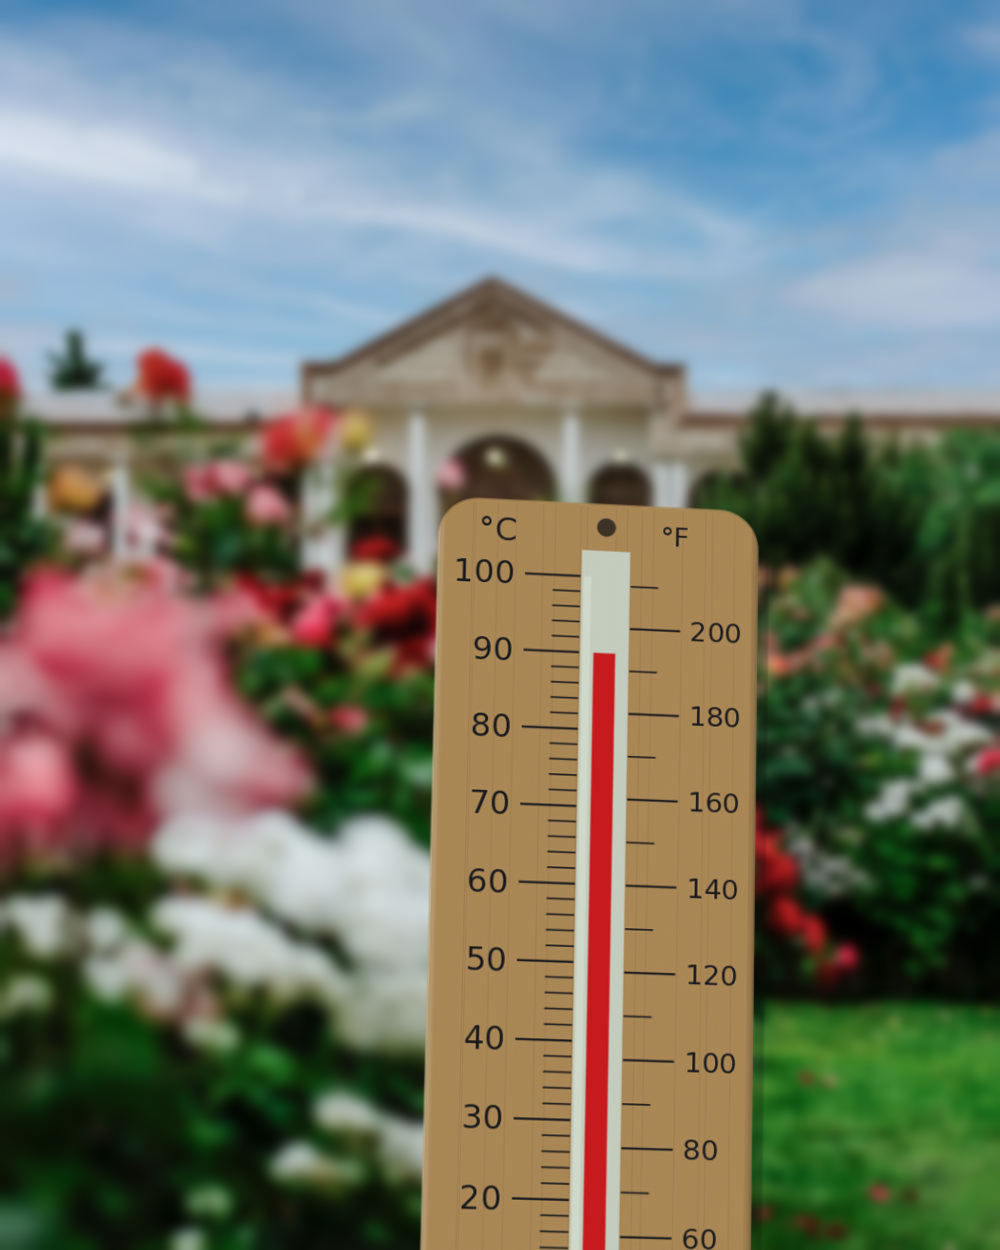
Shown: 90 °C
